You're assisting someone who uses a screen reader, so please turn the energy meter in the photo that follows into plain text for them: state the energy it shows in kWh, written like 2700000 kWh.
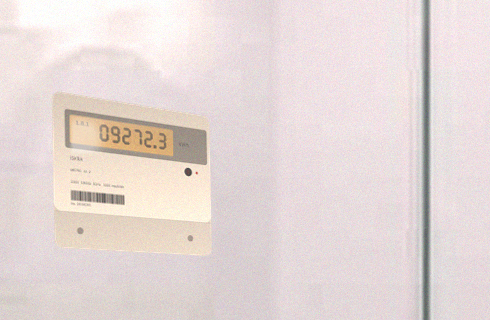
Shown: 9272.3 kWh
